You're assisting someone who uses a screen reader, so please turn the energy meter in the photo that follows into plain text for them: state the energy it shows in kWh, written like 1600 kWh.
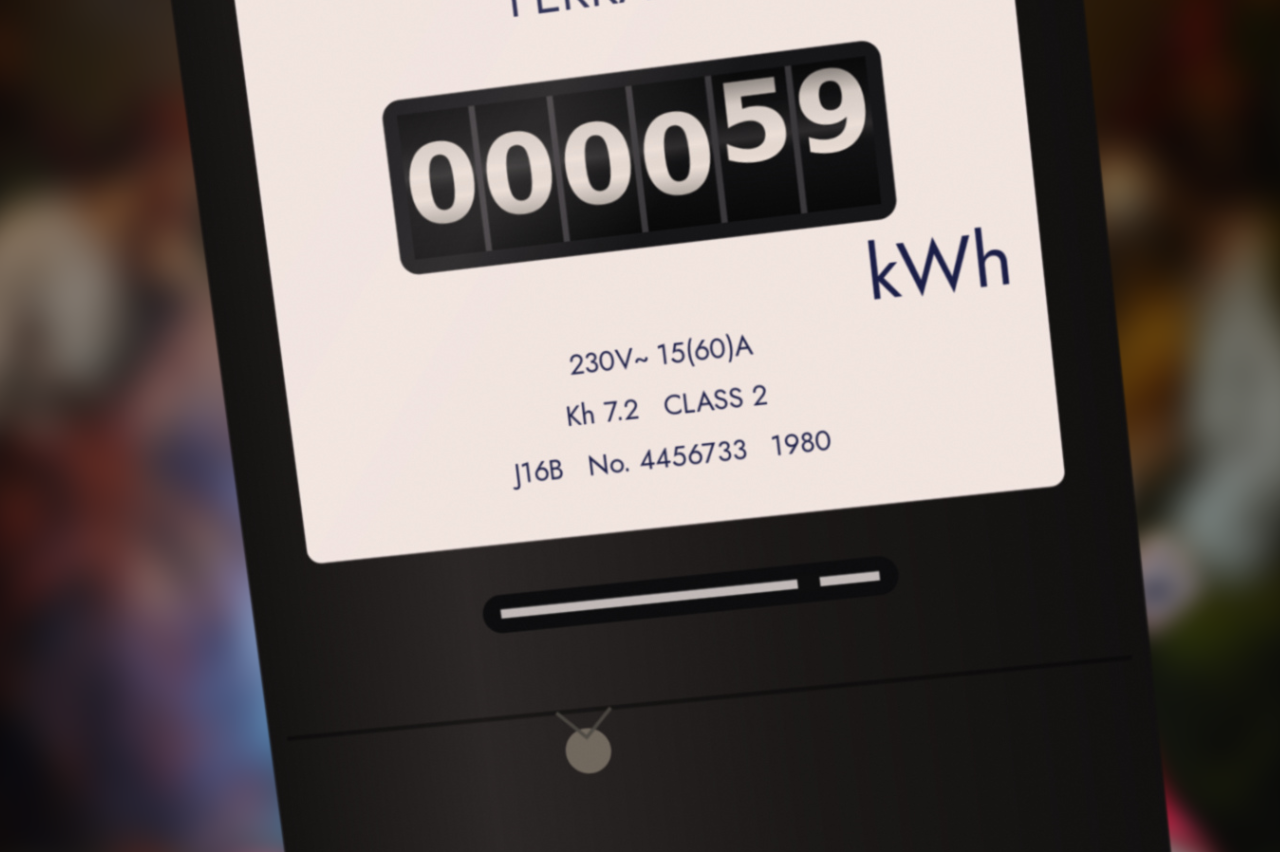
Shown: 59 kWh
